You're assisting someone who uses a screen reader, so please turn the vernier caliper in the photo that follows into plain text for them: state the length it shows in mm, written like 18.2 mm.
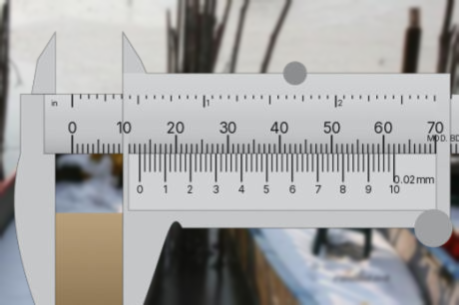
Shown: 13.0 mm
